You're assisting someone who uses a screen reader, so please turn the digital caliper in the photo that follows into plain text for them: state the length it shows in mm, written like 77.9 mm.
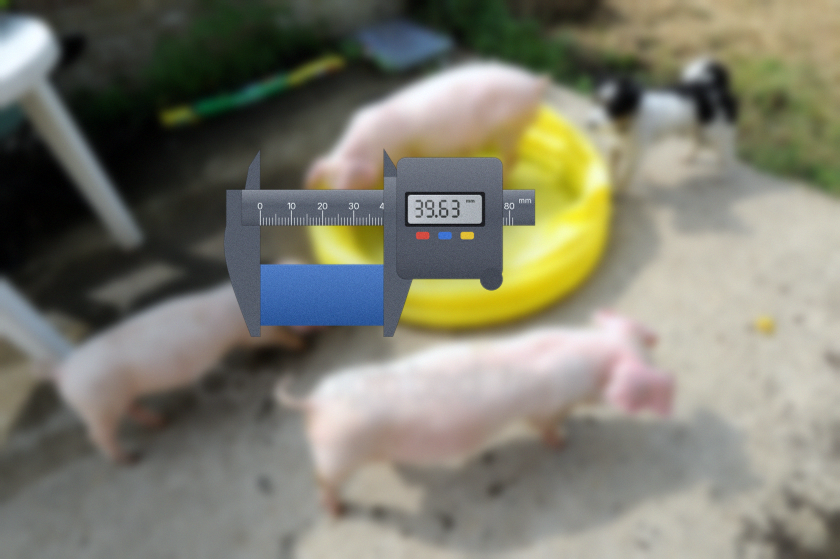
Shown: 39.63 mm
